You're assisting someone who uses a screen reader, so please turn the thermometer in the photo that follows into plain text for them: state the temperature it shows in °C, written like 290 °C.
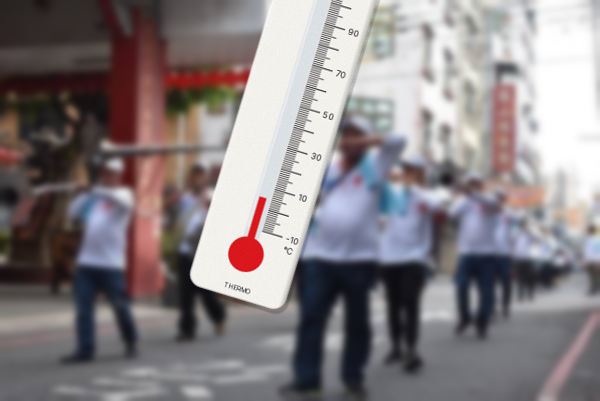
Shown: 5 °C
